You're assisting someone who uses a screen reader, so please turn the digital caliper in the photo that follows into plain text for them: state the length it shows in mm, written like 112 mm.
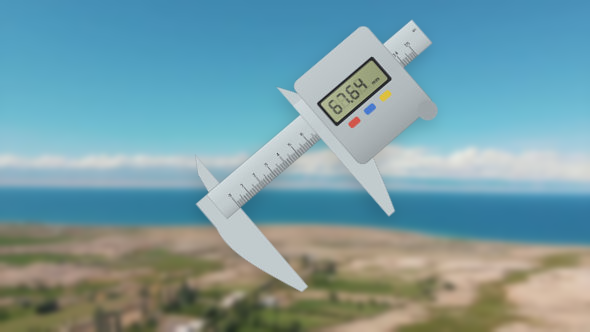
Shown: 67.64 mm
